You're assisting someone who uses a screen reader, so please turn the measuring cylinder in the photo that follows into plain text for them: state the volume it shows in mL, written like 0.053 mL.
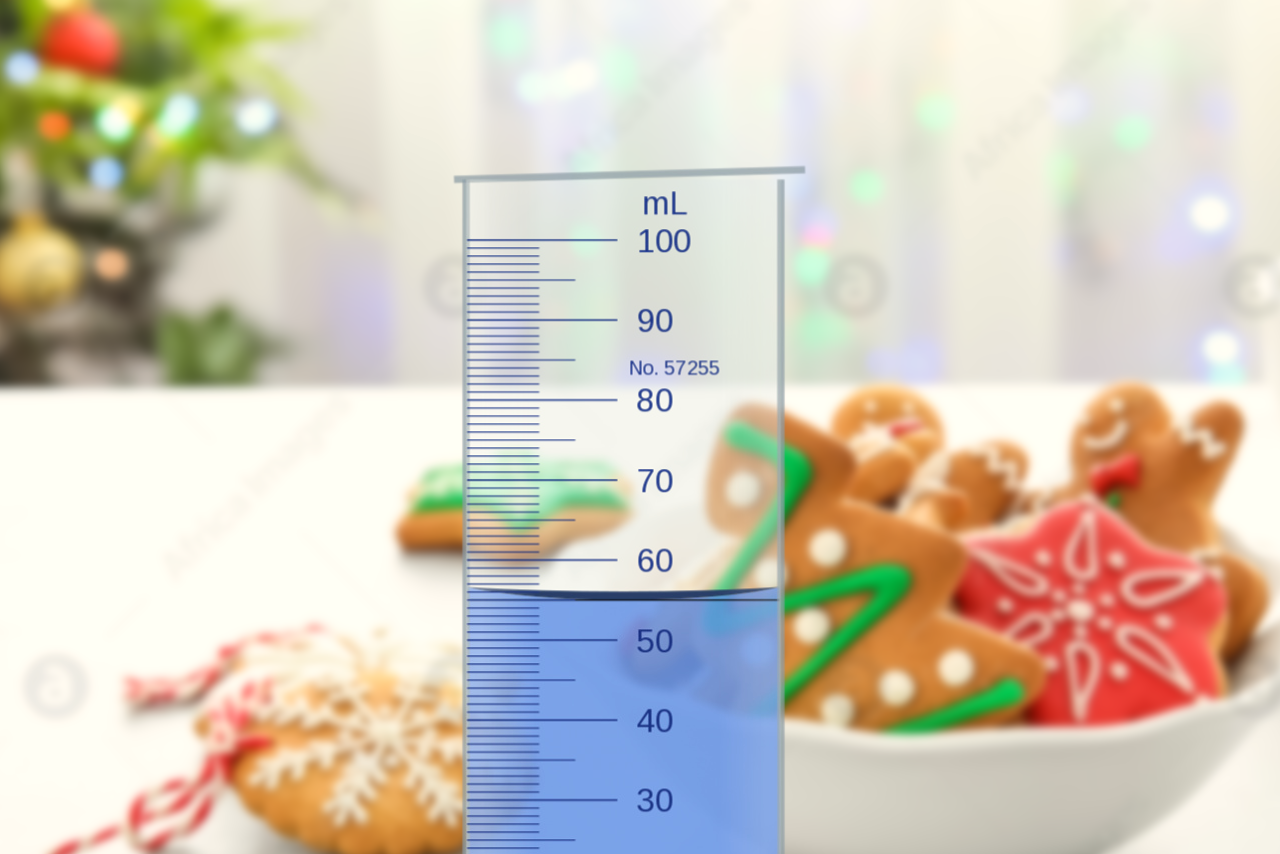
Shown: 55 mL
